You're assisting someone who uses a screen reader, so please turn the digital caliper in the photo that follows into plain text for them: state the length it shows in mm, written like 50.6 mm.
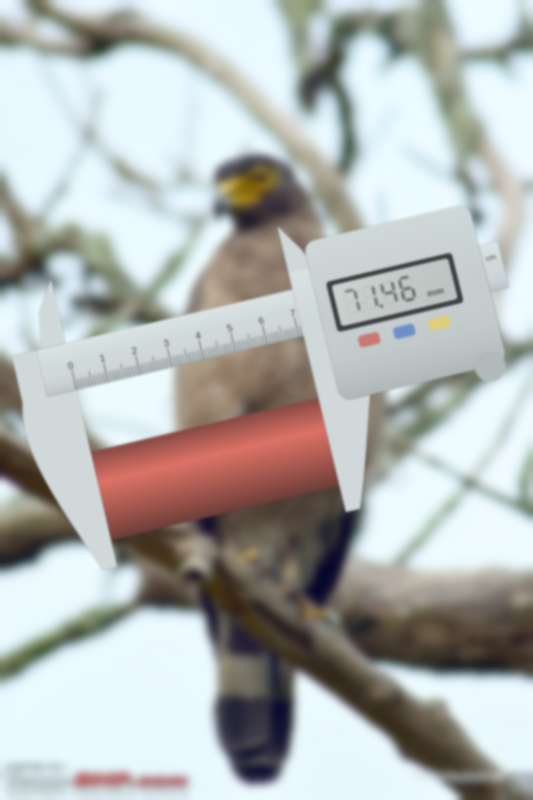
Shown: 71.46 mm
